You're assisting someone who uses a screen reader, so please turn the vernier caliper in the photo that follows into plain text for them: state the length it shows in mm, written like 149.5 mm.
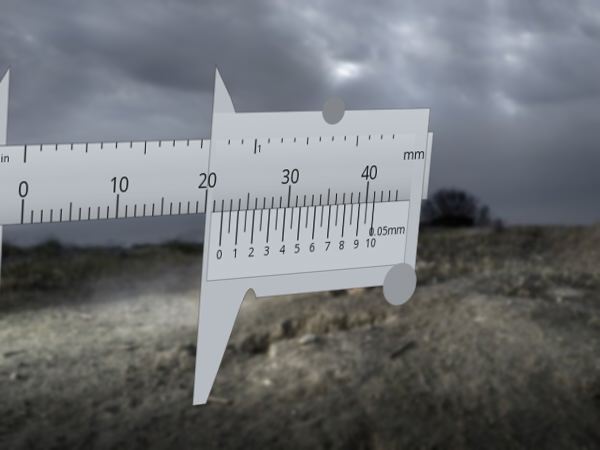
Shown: 22.0 mm
